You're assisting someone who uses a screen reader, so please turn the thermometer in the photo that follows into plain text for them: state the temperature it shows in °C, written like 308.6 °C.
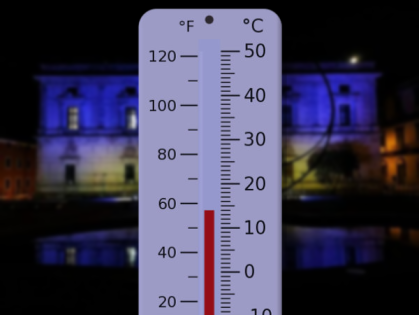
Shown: 14 °C
